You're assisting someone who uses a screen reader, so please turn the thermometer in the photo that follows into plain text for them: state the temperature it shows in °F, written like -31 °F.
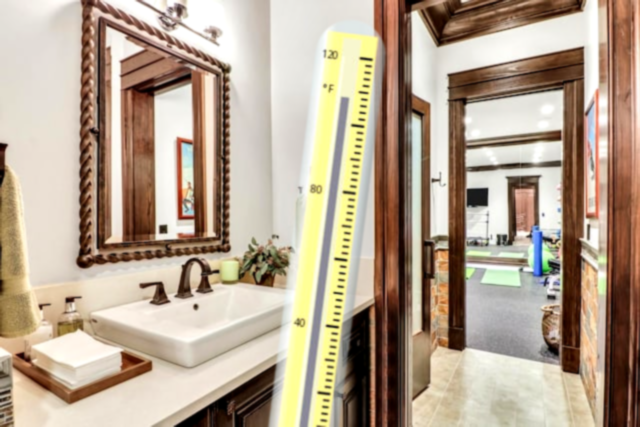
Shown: 108 °F
